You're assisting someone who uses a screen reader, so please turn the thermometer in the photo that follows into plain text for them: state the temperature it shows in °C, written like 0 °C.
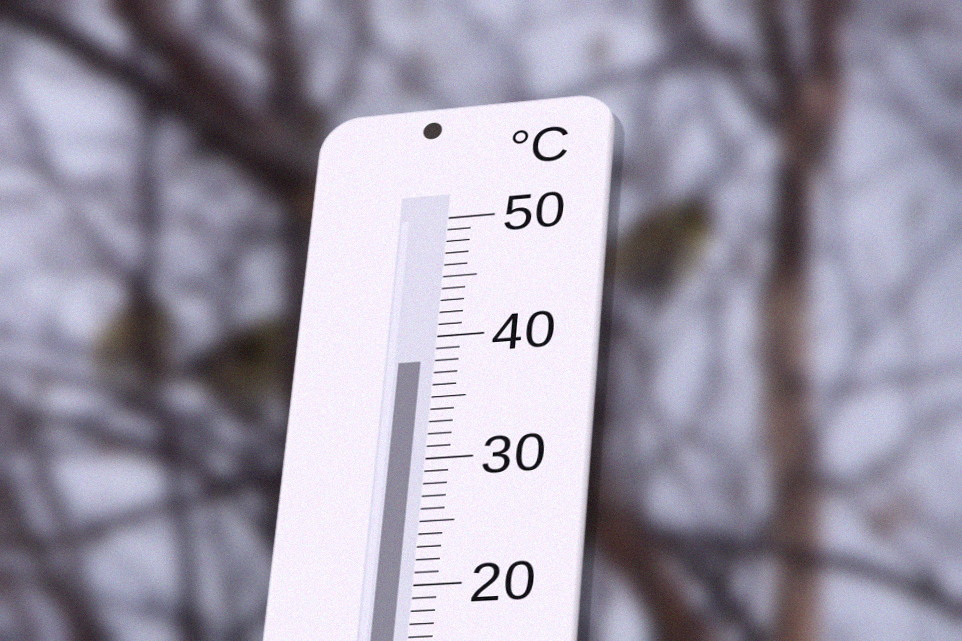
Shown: 38 °C
